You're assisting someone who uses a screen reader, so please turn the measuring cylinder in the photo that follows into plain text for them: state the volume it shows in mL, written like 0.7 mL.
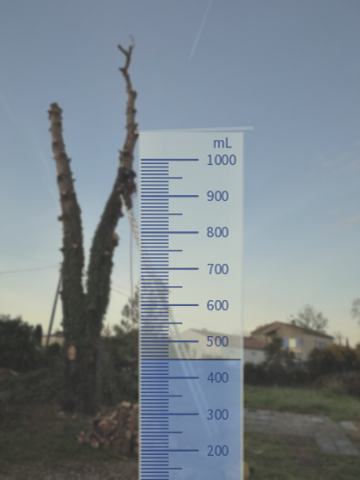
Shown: 450 mL
